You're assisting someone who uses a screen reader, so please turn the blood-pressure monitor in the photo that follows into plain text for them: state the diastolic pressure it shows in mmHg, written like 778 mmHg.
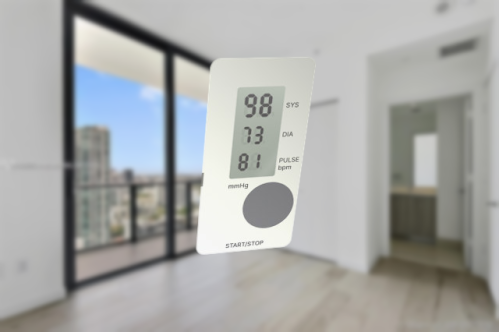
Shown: 73 mmHg
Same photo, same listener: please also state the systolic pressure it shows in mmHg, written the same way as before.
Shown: 98 mmHg
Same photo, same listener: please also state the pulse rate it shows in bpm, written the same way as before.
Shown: 81 bpm
